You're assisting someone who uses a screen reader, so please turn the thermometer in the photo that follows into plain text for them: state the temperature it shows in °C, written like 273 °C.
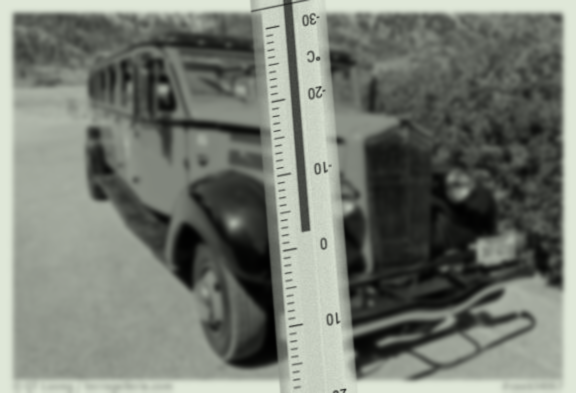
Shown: -2 °C
